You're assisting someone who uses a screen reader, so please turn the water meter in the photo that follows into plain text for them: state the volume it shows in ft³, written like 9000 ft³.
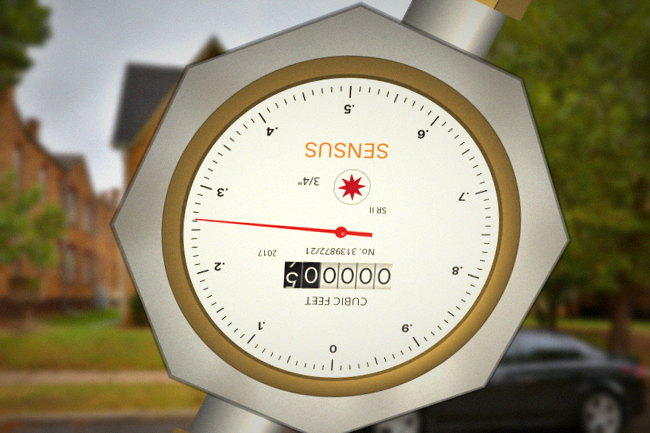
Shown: 5.26 ft³
